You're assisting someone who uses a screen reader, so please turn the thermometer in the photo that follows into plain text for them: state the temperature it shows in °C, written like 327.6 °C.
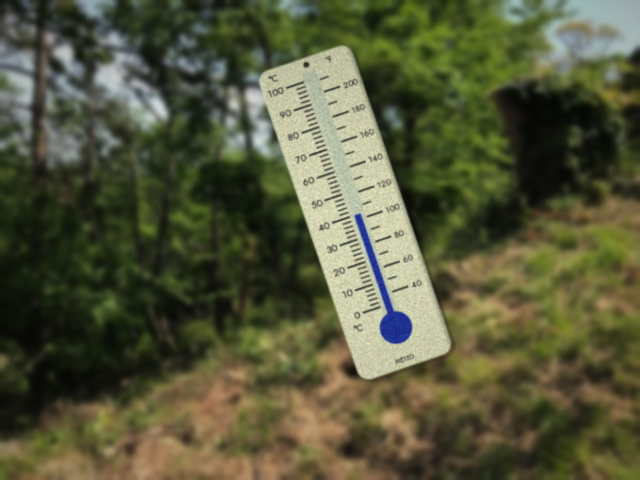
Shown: 40 °C
